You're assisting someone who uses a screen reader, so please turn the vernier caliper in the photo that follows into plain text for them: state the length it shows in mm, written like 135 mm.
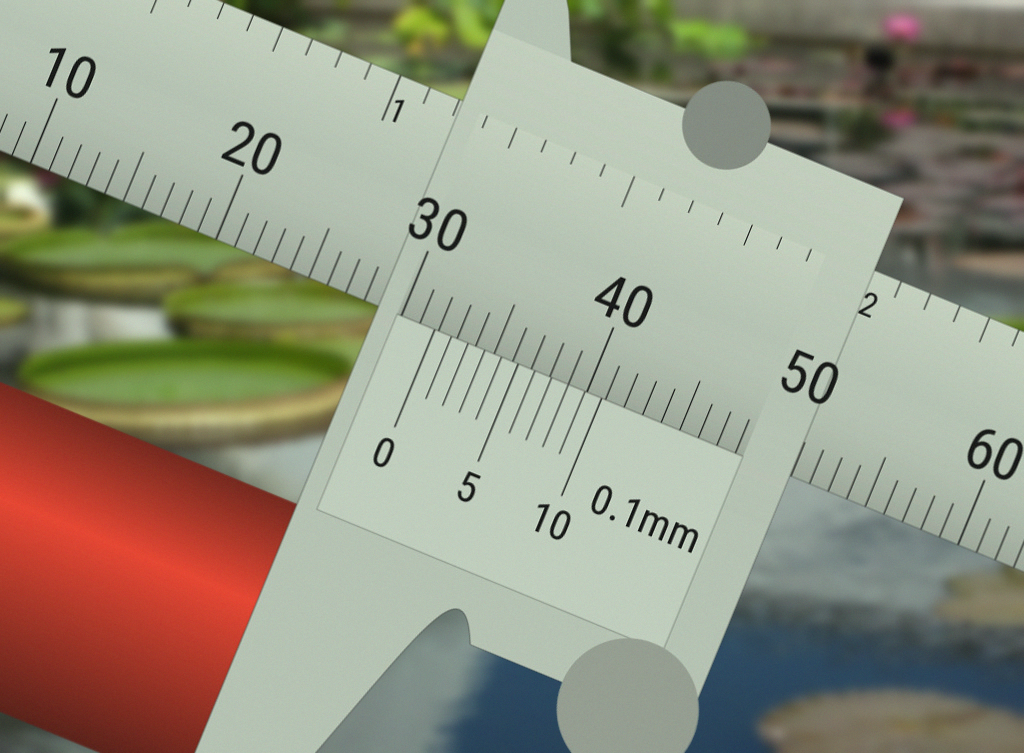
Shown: 31.8 mm
